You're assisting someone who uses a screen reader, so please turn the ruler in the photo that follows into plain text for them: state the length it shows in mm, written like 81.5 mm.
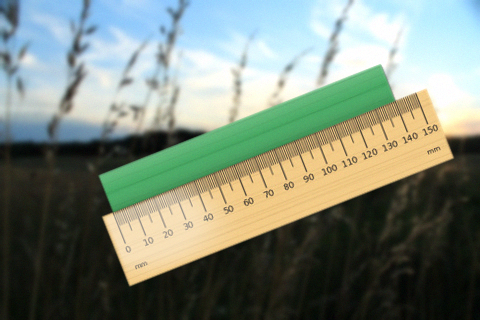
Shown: 140 mm
